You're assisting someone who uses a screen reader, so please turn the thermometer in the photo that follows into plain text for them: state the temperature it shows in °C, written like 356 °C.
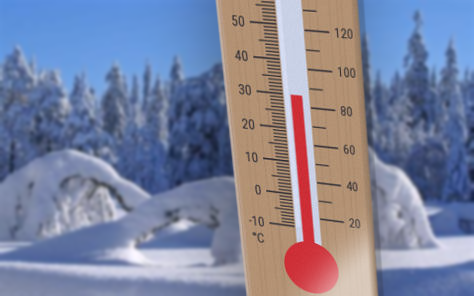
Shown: 30 °C
